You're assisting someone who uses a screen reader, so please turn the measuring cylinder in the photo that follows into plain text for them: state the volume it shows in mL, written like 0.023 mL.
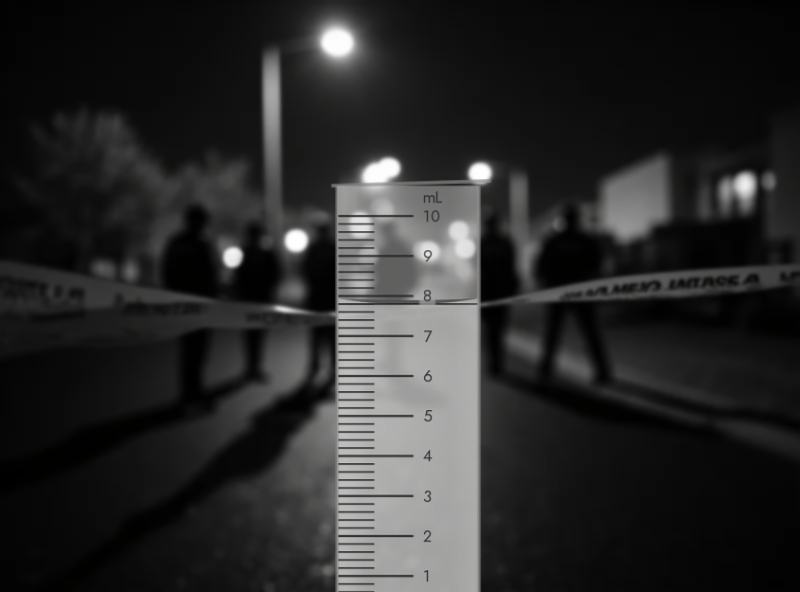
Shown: 7.8 mL
